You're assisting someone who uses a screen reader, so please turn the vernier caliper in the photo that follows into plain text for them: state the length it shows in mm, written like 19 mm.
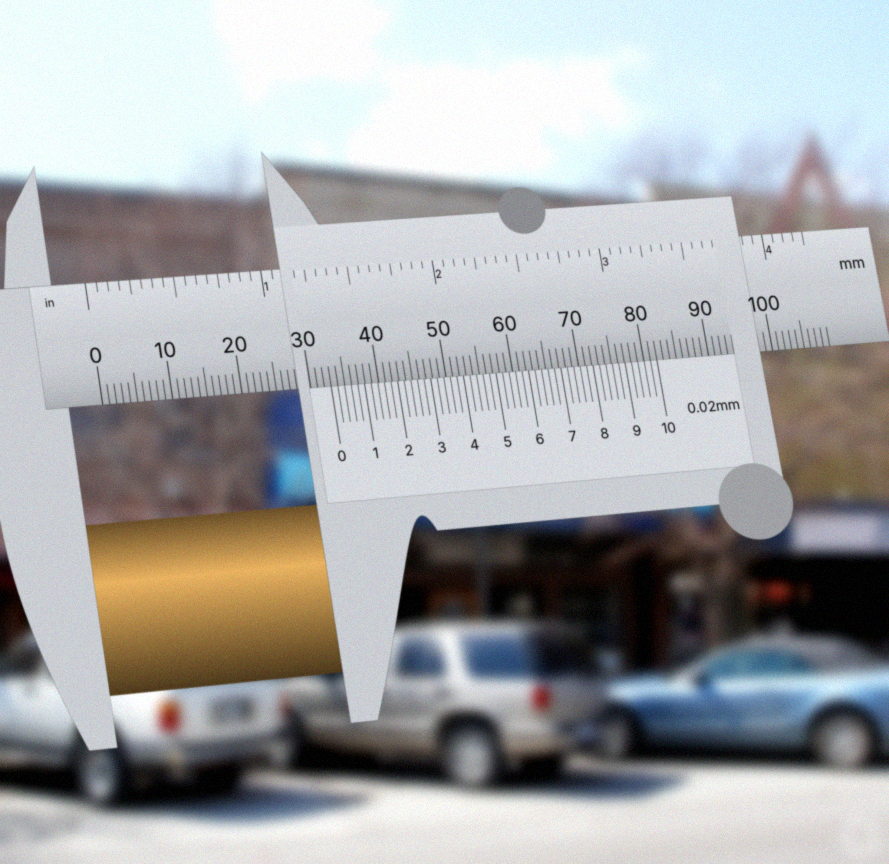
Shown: 33.0 mm
